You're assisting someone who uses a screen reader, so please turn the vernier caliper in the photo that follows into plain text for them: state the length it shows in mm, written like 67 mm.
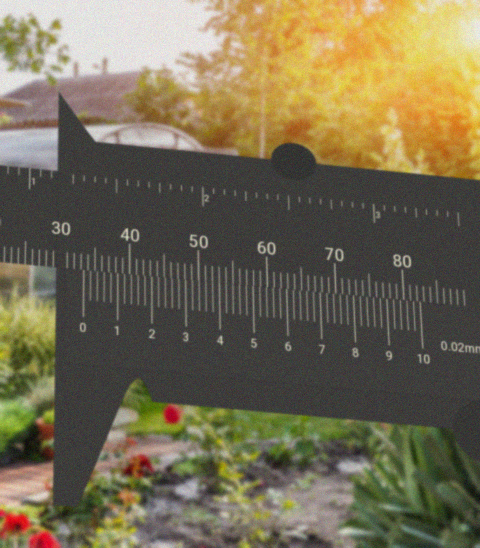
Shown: 33.4 mm
